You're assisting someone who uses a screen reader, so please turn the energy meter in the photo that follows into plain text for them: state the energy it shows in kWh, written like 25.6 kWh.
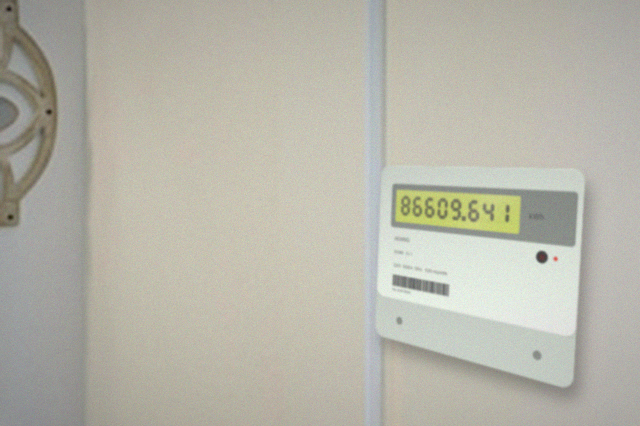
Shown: 86609.641 kWh
